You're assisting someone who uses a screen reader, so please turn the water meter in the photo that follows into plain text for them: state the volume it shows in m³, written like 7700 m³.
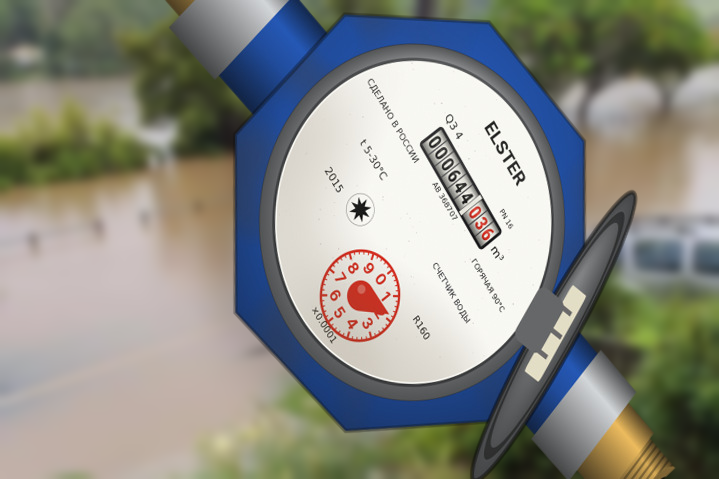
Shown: 644.0361 m³
